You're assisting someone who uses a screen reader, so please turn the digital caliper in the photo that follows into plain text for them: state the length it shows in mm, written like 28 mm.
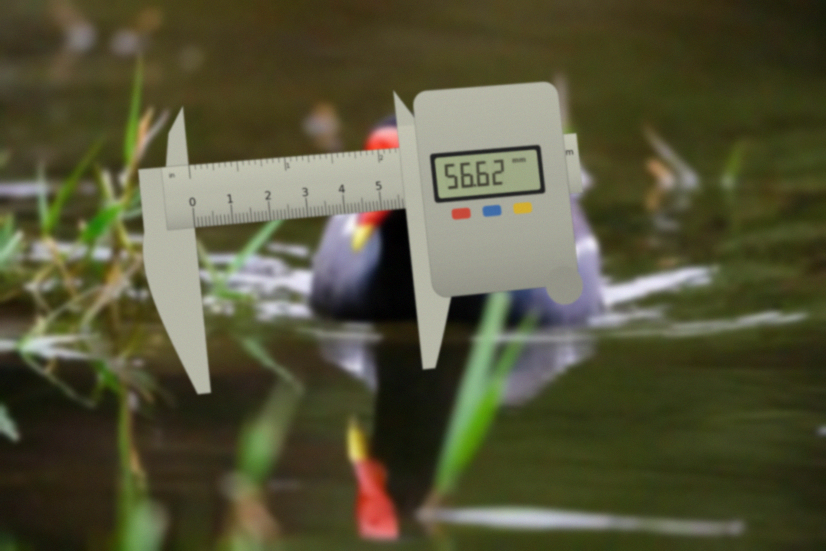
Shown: 56.62 mm
